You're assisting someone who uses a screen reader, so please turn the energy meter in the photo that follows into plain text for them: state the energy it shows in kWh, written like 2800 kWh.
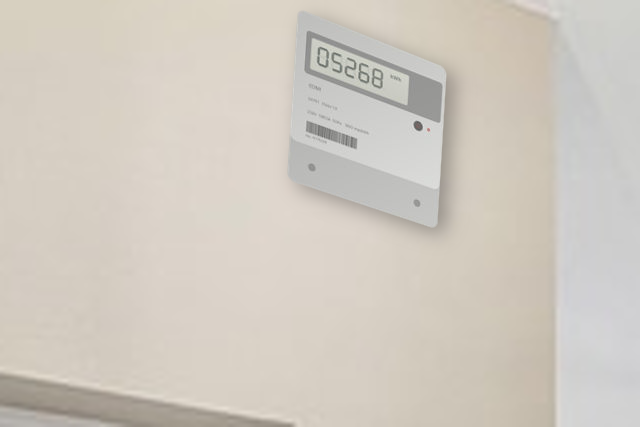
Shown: 5268 kWh
